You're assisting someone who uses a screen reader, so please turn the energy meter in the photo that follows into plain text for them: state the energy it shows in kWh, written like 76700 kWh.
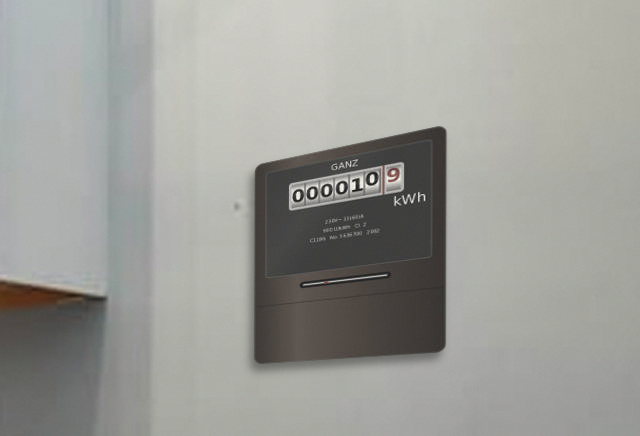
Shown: 10.9 kWh
